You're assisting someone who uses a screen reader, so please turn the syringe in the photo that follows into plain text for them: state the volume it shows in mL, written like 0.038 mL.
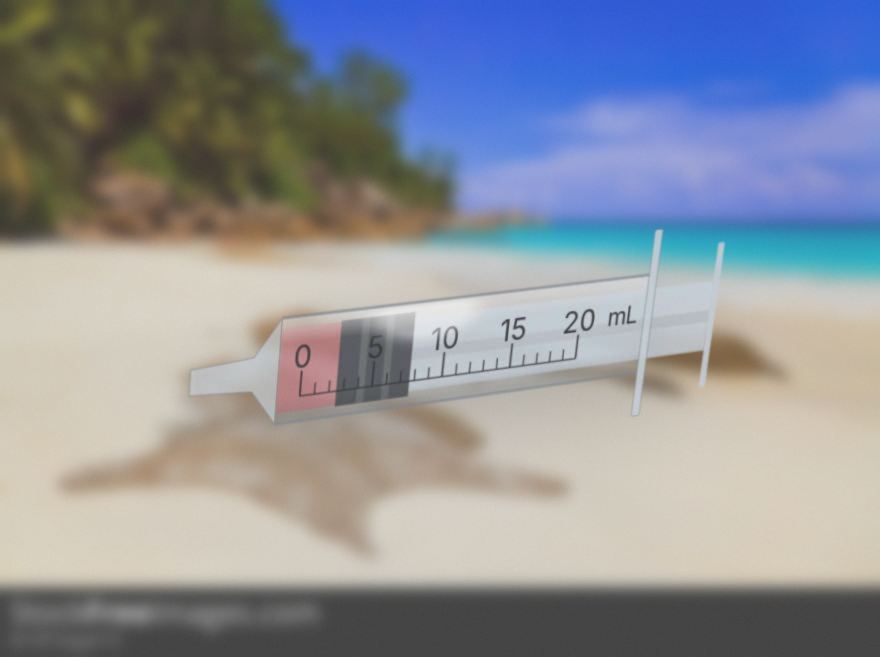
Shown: 2.5 mL
